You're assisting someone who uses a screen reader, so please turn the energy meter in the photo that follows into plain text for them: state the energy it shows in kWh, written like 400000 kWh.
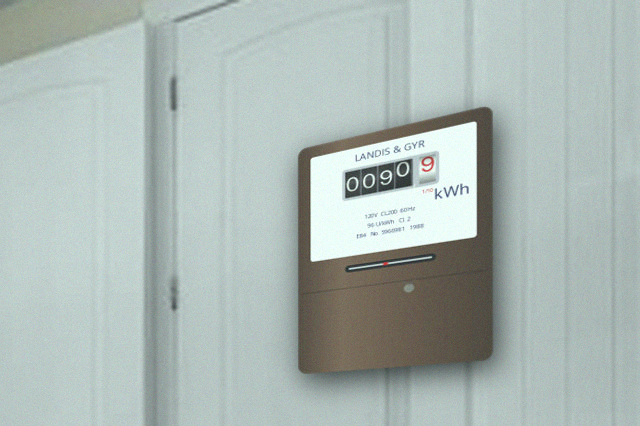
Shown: 90.9 kWh
